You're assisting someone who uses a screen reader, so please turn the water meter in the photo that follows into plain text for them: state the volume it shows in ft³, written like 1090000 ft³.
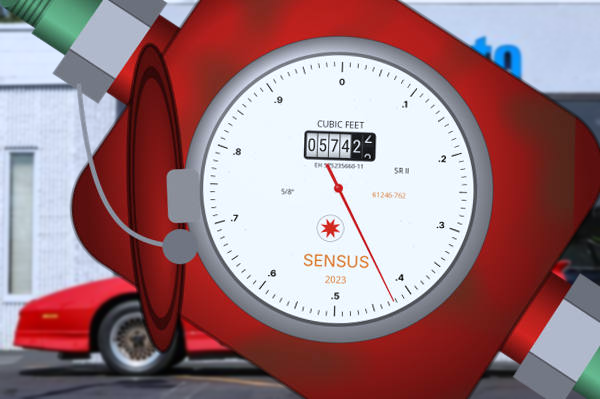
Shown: 57422.42 ft³
